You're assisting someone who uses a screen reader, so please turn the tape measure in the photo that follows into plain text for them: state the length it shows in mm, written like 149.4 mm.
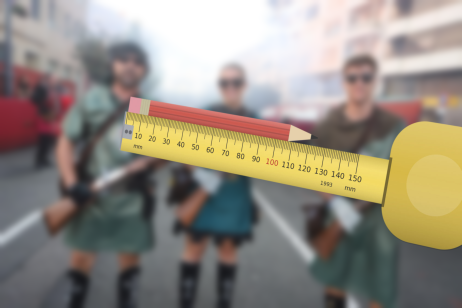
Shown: 125 mm
